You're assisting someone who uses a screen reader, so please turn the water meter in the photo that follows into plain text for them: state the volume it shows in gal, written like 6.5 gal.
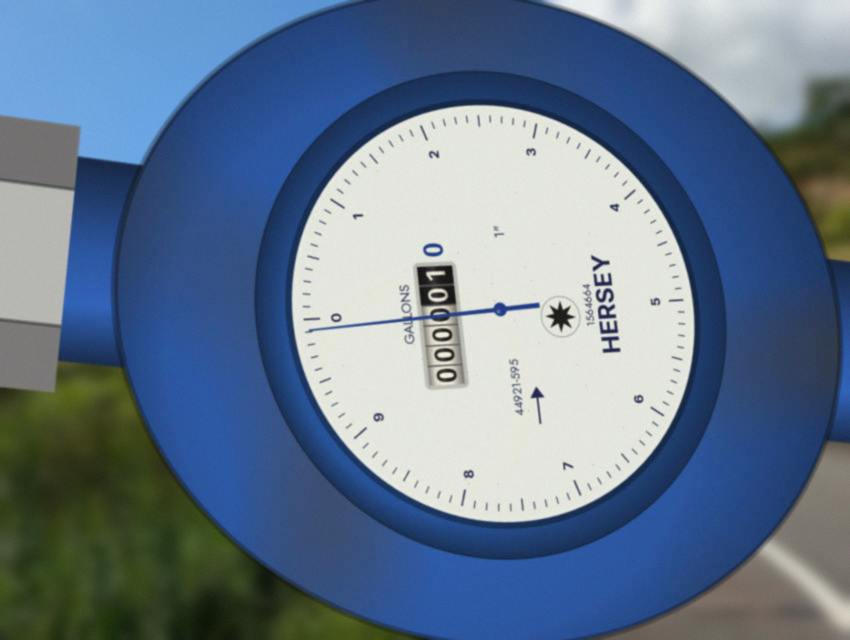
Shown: 9.9 gal
